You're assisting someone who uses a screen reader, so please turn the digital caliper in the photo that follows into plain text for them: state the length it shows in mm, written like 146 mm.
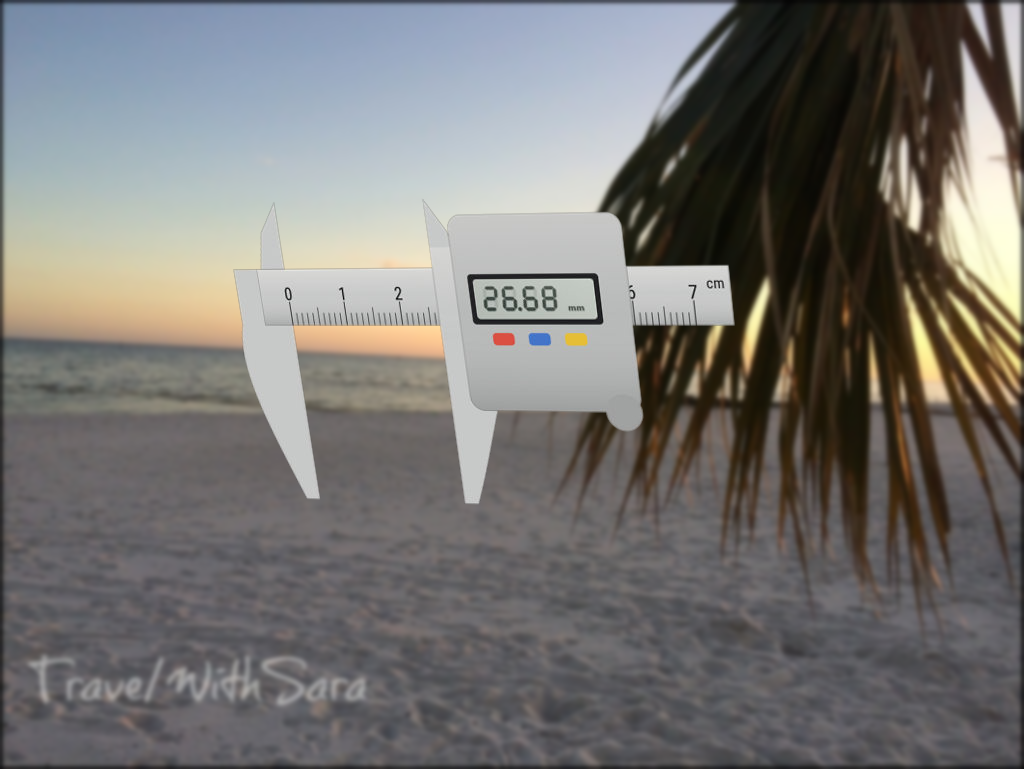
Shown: 26.68 mm
